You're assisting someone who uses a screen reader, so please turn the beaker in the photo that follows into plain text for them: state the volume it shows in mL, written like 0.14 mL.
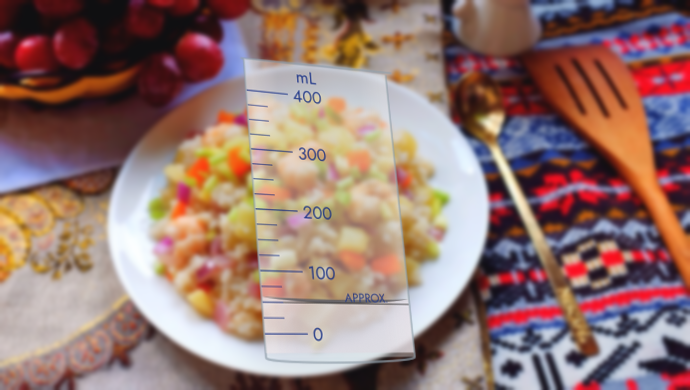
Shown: 50 mL
